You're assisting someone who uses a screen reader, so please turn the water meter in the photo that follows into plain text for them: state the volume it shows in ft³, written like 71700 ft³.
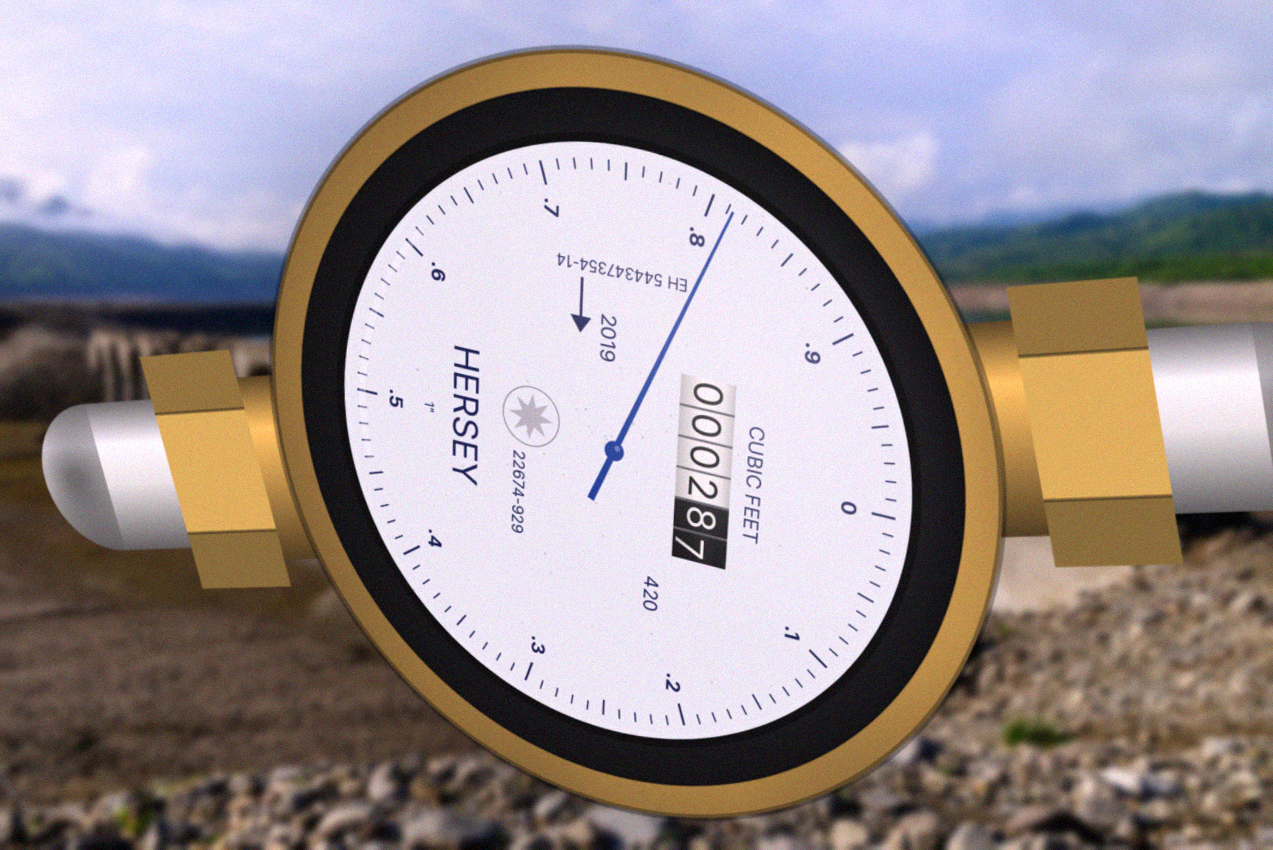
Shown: 286.81 ft³
